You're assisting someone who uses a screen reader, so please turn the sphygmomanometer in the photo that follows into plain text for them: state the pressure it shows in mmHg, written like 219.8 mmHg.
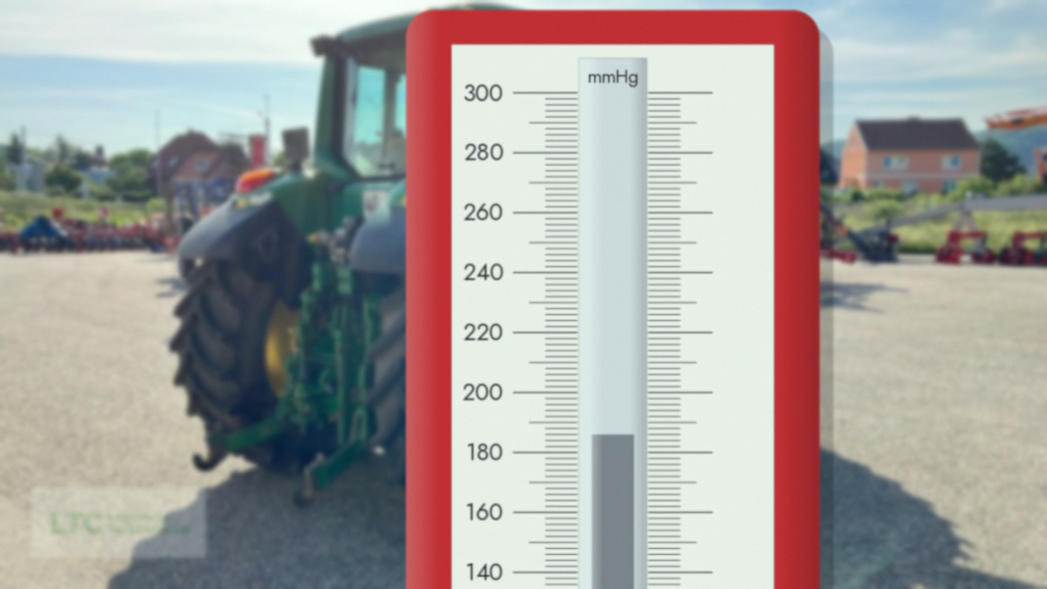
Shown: 186 mmHg
